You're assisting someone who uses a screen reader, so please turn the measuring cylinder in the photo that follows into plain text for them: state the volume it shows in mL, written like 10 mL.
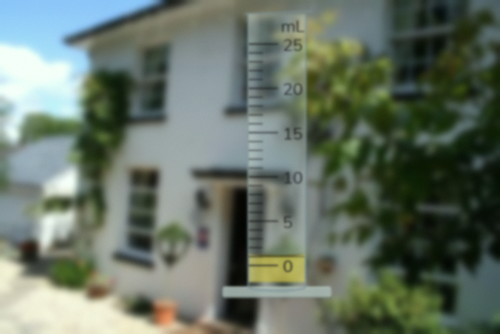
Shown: 1 mL
